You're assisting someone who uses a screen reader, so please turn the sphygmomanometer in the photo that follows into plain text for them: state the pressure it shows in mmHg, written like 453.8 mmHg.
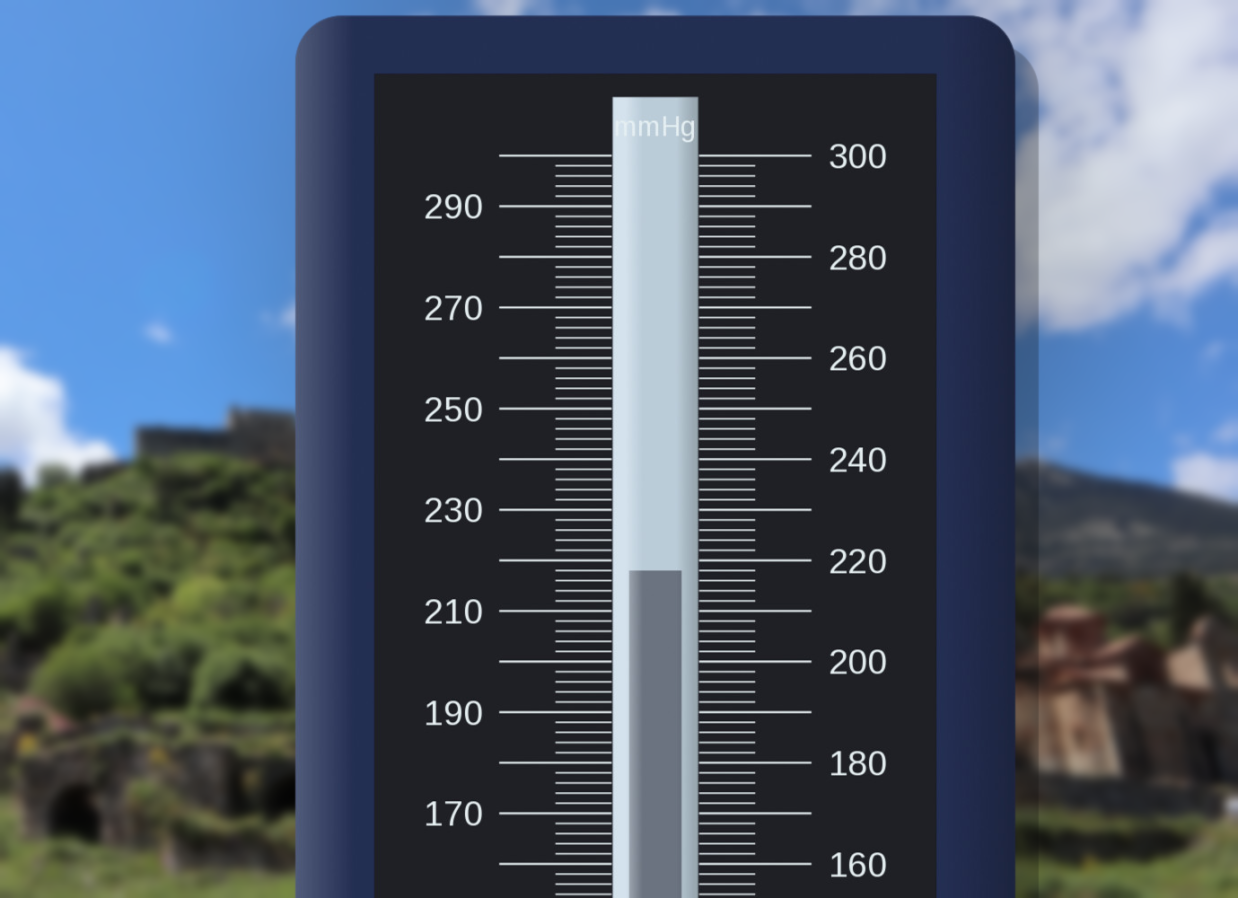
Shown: 218 mmHg
